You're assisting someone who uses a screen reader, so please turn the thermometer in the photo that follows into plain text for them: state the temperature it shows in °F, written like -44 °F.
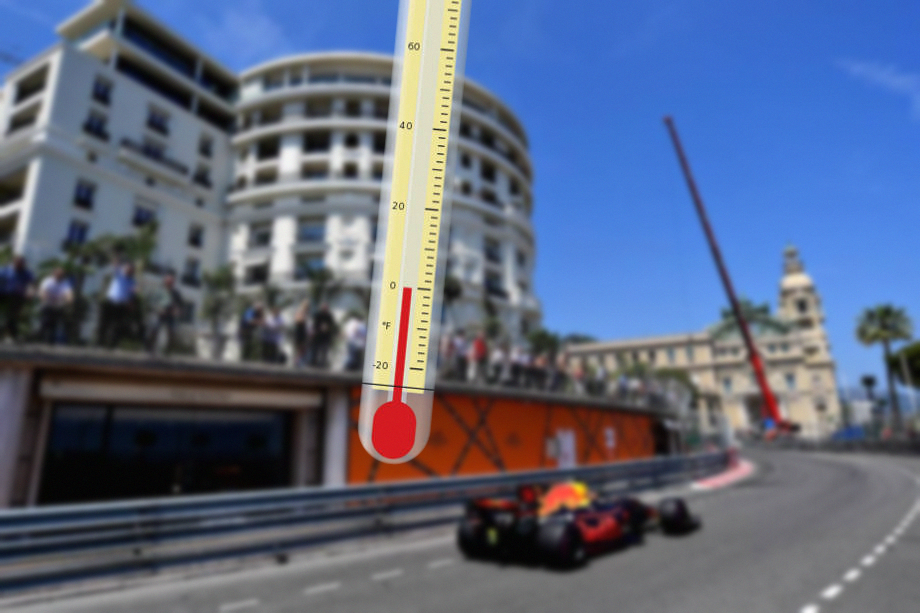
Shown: 0 °F
